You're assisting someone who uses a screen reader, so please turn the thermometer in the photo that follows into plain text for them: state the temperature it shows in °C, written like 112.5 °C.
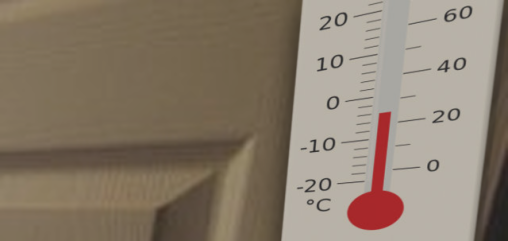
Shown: -4 °C
